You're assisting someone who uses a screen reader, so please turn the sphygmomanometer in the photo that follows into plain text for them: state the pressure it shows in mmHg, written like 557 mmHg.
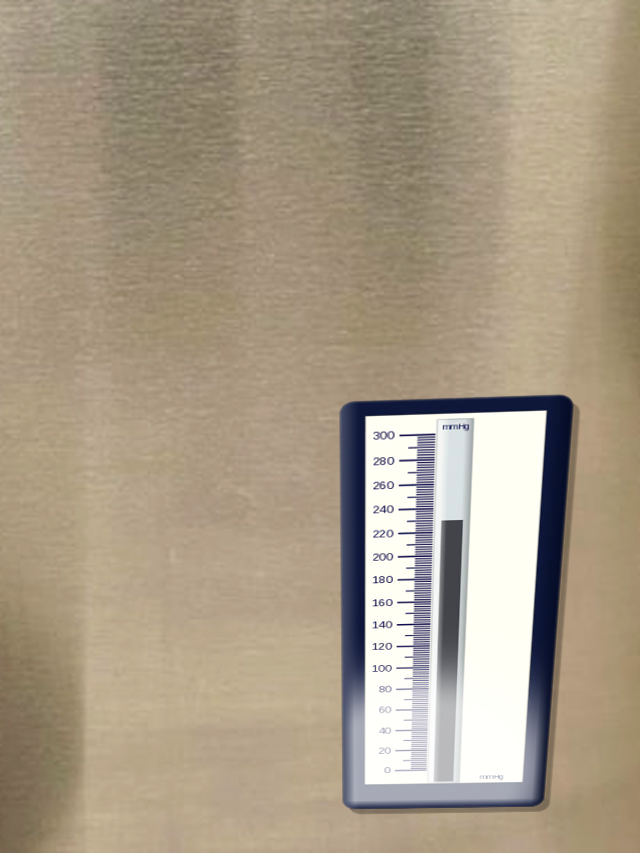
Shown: 230 mmHg
